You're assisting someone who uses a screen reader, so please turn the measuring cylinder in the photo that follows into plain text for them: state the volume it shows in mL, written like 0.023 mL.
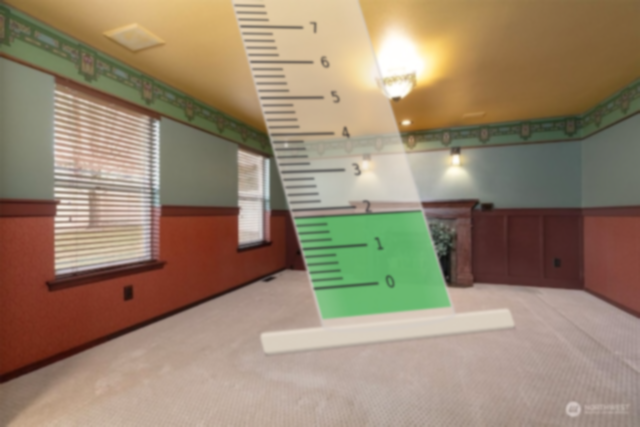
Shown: 1.8 mL
